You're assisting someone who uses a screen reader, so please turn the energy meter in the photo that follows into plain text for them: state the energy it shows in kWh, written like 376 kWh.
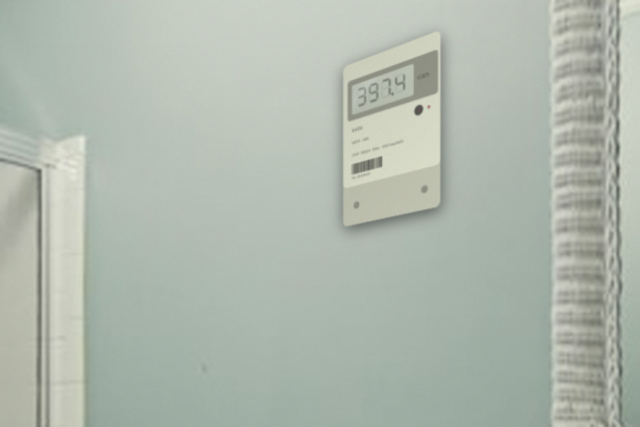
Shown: 397.4 kWh
